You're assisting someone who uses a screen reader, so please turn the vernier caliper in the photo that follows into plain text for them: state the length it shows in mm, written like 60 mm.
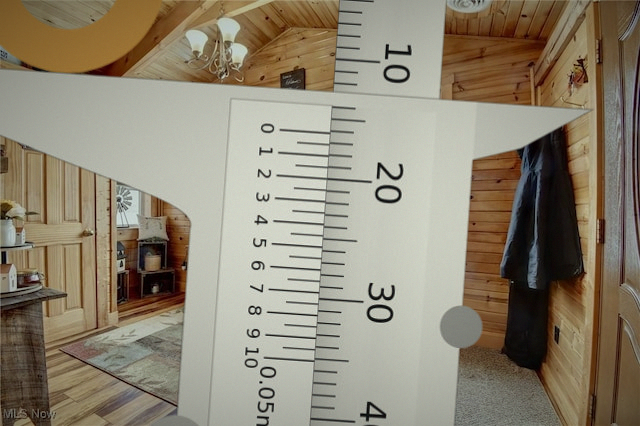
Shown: 16.2 mm
